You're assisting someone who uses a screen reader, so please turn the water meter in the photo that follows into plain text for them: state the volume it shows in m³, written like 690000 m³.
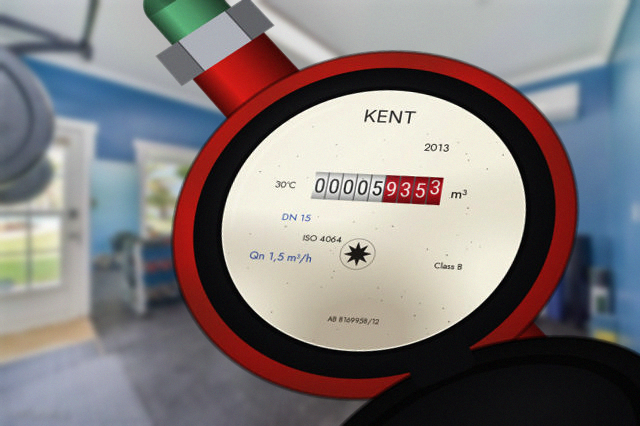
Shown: 5.9353 m³
